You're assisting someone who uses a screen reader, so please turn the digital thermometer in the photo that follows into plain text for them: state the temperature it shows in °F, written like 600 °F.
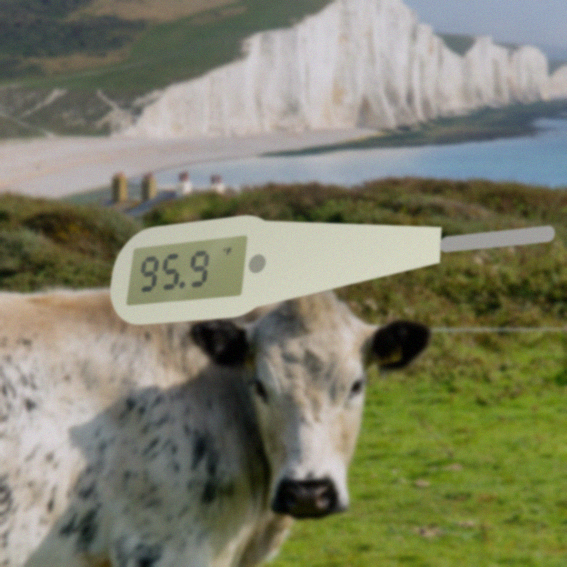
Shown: 95.9 °F
